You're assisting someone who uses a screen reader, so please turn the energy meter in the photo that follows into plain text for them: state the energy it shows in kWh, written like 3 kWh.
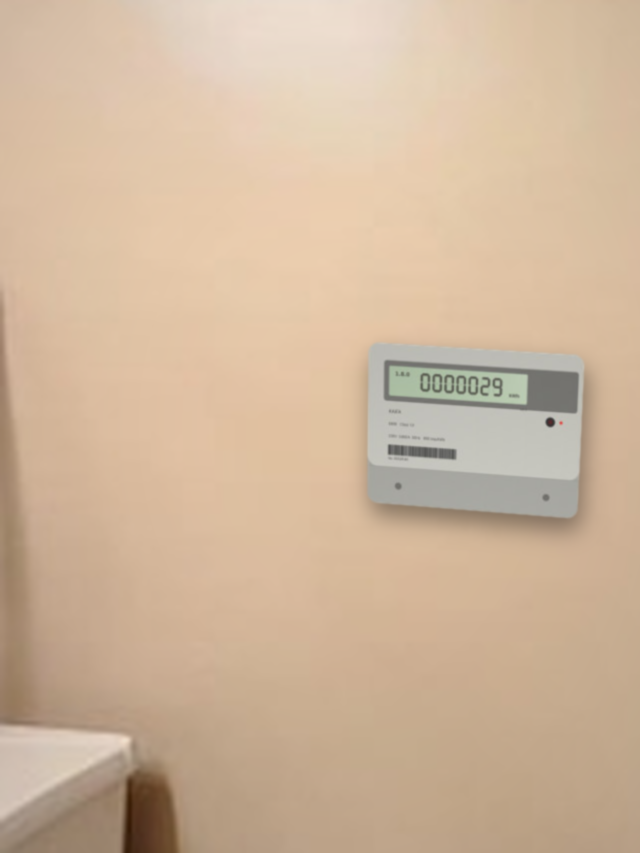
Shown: 29 kWh
